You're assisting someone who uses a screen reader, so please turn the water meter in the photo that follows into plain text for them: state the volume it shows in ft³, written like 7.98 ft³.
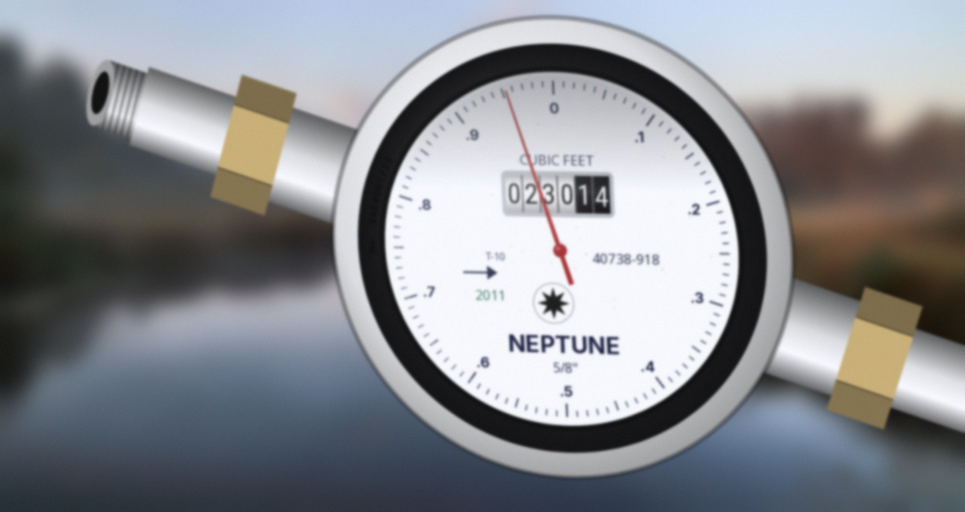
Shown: 23013.95 ft³
